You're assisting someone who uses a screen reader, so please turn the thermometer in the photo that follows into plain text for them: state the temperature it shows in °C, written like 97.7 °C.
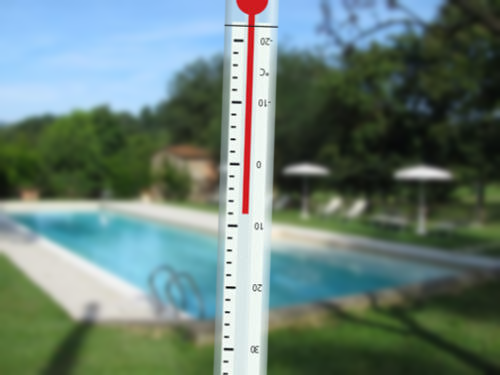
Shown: 8 °C
